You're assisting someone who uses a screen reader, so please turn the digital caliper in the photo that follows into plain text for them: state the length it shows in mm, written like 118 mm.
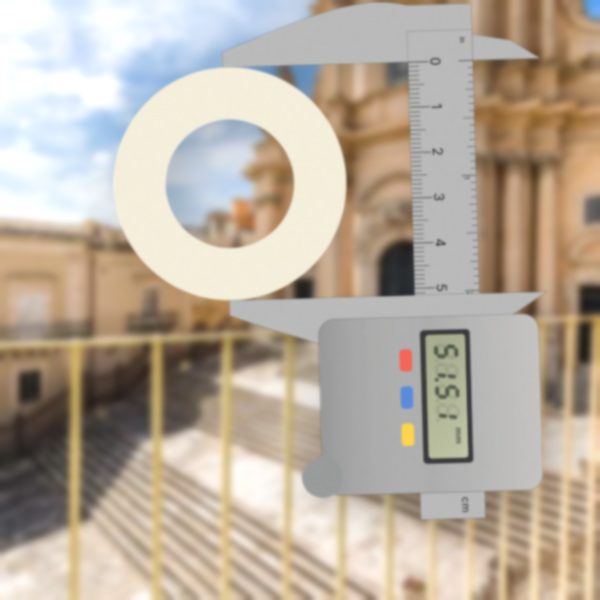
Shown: 51.51 mm
